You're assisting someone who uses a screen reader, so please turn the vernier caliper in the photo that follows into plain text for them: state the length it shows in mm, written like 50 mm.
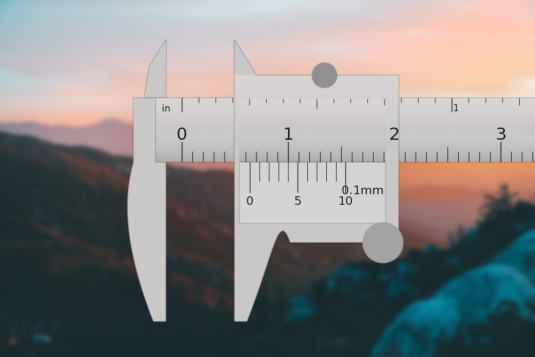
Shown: 6.4 mm
